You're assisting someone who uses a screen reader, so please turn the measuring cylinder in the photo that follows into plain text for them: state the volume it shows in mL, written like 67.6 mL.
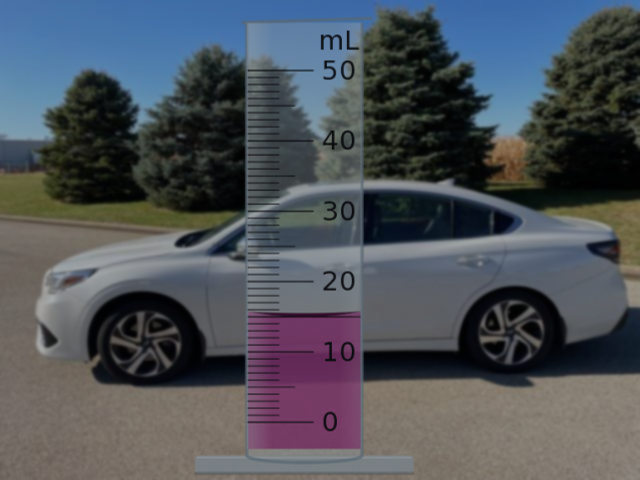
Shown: 15 mL
